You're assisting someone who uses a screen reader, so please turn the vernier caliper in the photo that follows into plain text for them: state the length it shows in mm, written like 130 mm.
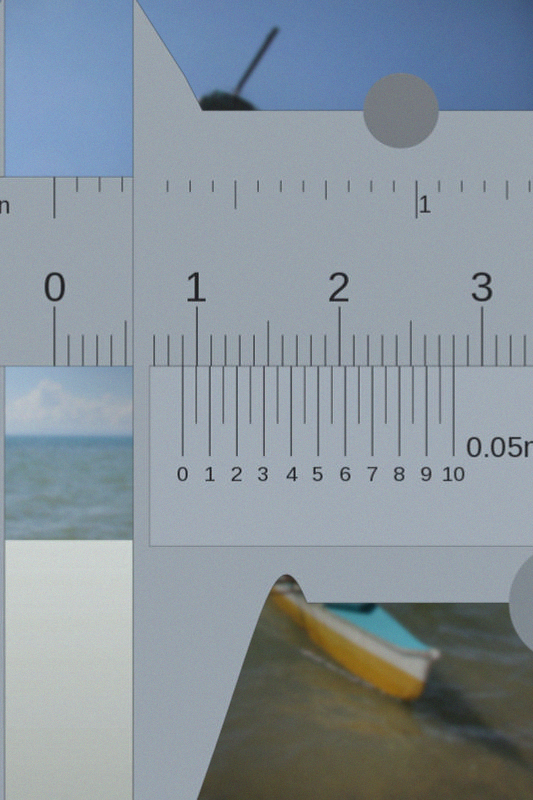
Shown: 9.0 mm
